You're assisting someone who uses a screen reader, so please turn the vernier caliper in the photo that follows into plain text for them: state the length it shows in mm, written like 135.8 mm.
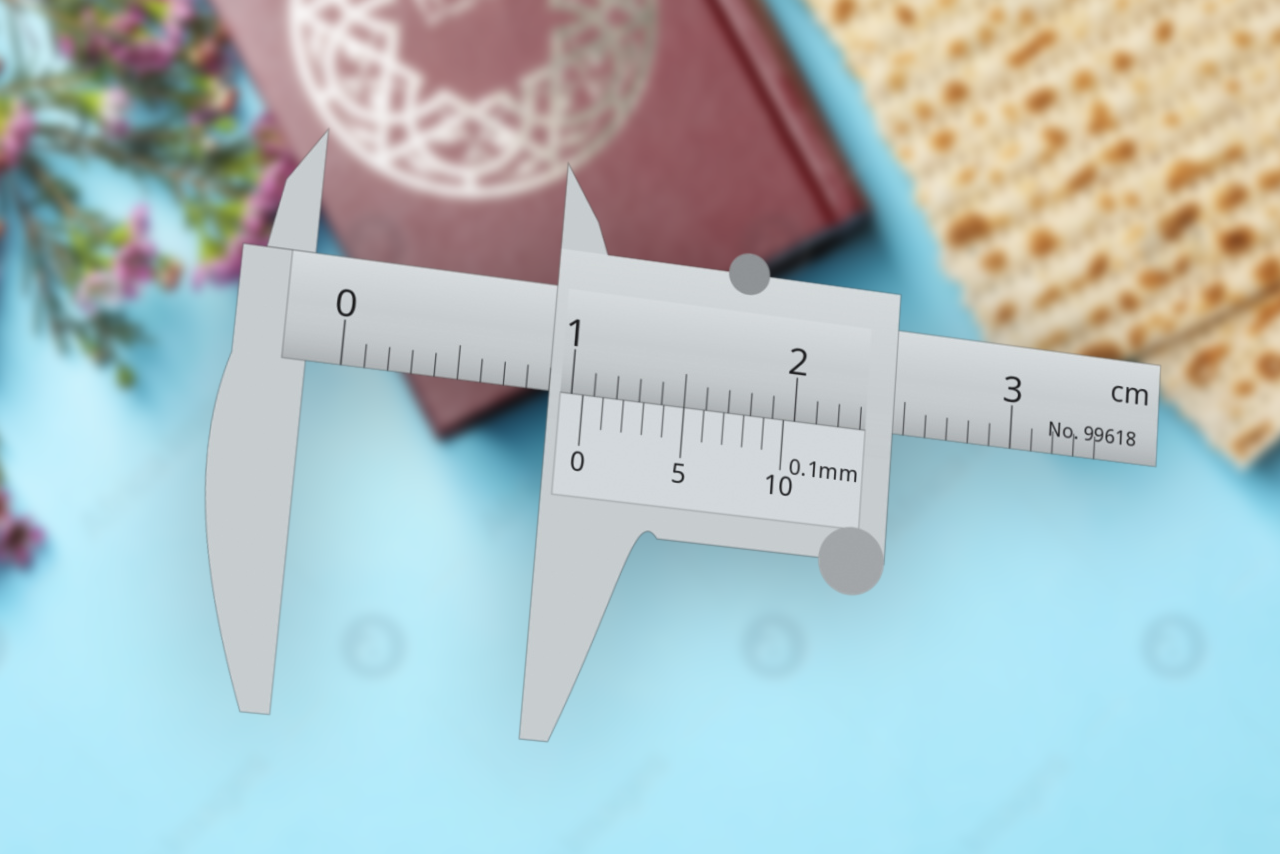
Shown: 10.5 mm
